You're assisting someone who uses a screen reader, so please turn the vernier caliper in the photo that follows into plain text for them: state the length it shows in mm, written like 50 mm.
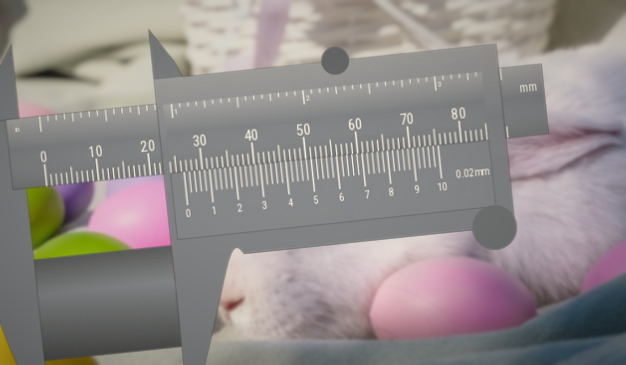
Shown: 26.5 mm
